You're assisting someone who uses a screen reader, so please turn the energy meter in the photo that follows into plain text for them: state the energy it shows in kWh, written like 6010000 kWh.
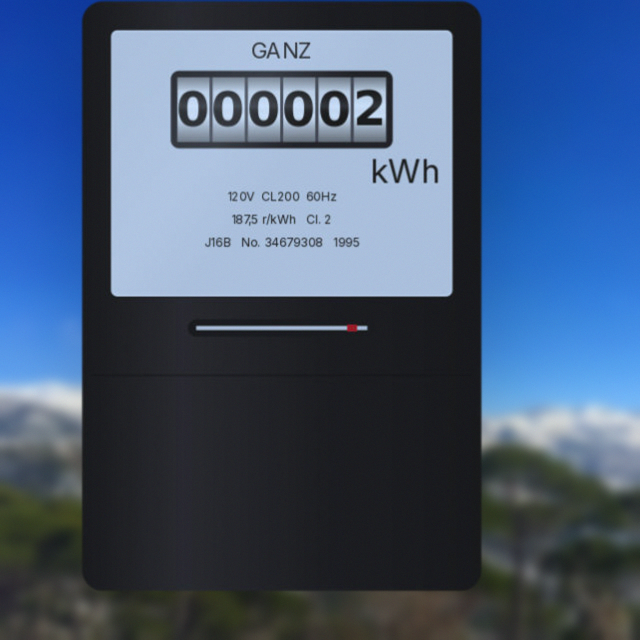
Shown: 2 kWh
